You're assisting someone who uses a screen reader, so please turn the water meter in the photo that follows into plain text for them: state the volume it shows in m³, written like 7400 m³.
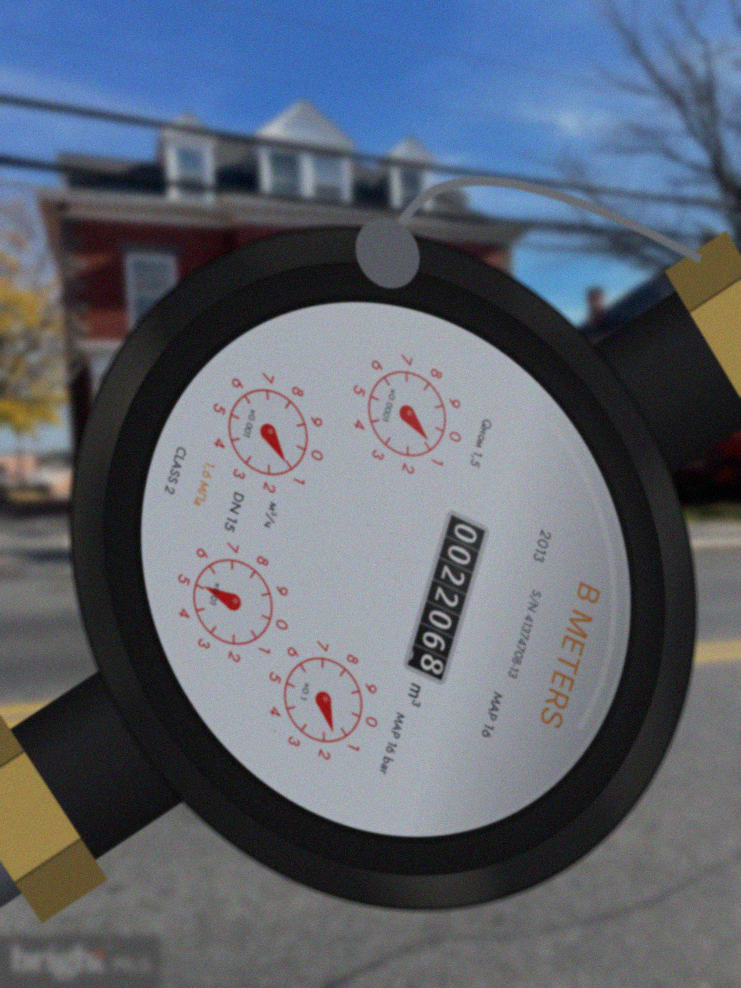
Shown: 22068.1510 m³
